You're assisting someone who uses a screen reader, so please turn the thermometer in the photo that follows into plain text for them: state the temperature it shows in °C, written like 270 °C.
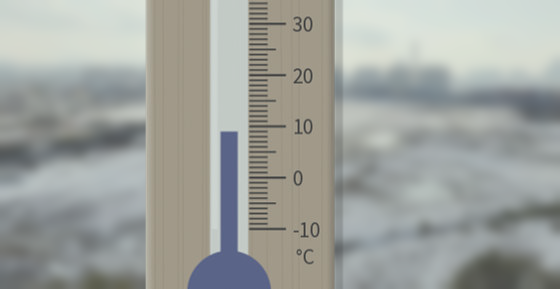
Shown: 9 °C
